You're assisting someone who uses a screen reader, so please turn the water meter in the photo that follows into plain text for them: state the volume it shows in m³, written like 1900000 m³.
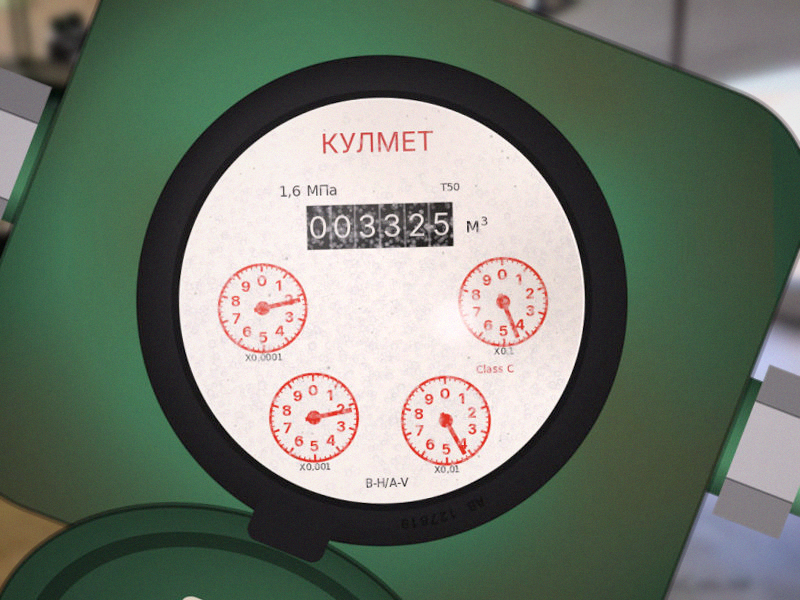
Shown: 3325.4422 m³
